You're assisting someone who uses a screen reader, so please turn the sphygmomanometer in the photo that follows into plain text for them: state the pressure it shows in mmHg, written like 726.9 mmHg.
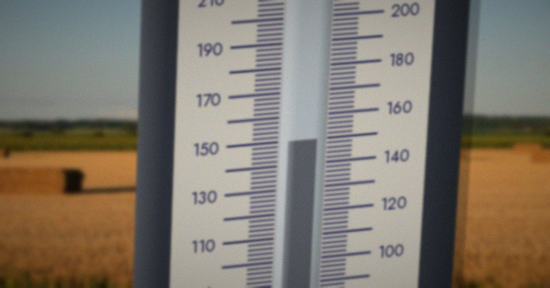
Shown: 150 mmHg
